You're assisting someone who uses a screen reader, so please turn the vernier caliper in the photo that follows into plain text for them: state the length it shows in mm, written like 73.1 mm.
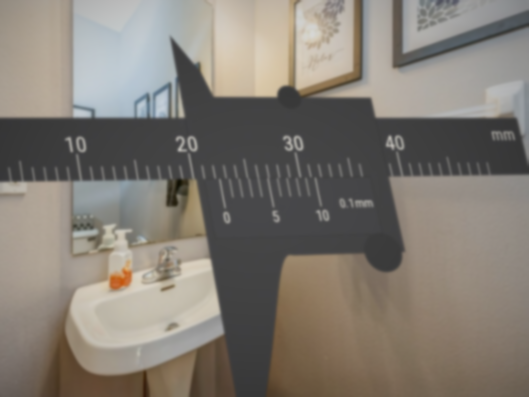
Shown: 22.4 mm
